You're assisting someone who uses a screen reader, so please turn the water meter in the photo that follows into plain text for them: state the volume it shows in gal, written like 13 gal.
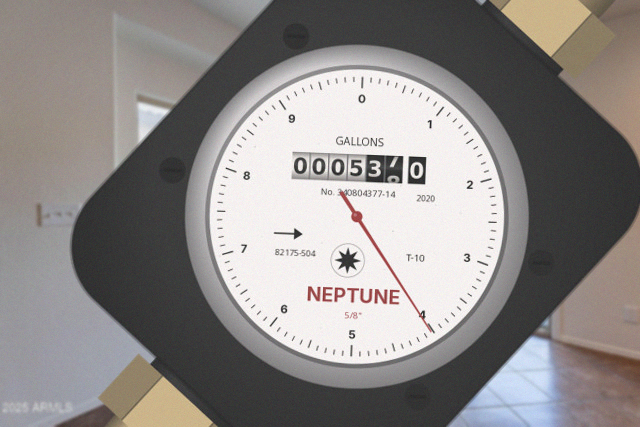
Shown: 5374.0 gal
